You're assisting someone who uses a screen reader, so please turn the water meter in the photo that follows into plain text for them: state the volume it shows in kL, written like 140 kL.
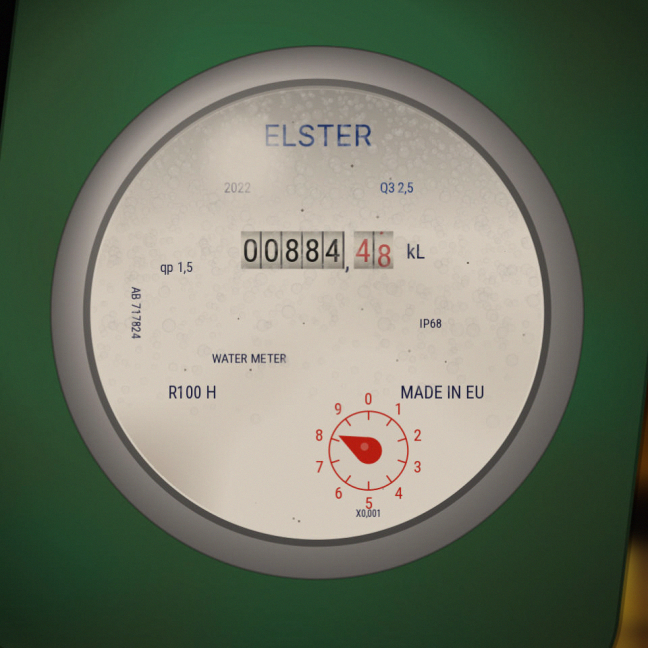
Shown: 884.478 kL
